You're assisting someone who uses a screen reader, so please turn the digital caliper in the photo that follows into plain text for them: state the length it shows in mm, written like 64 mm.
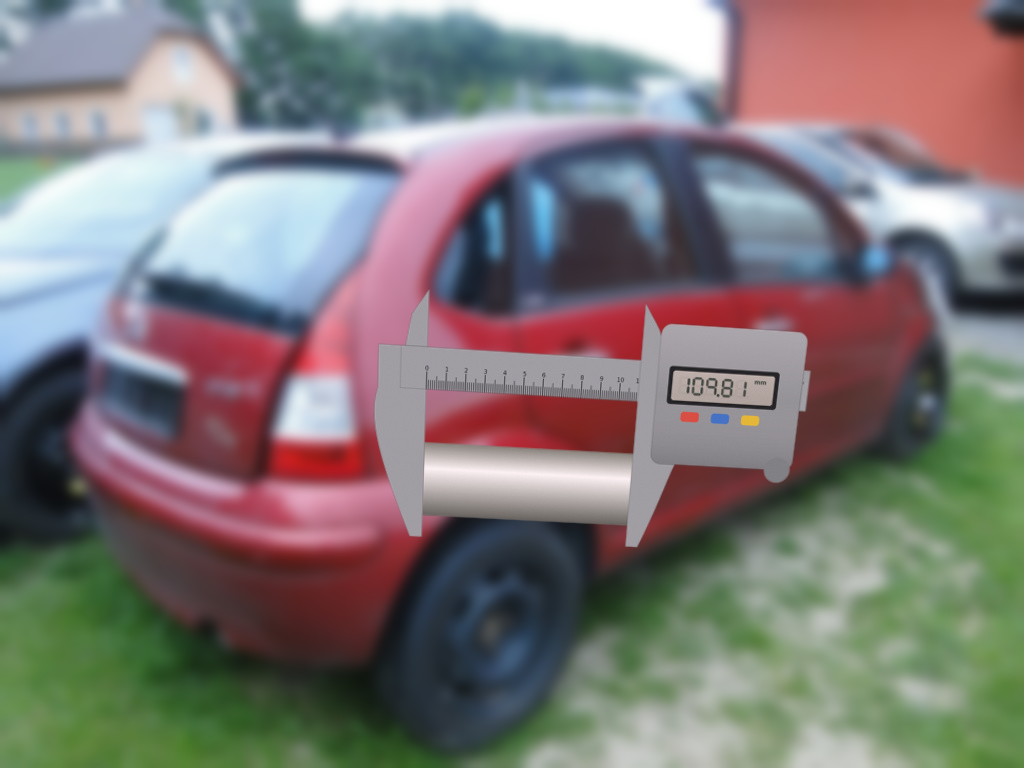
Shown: 109.81 mm
